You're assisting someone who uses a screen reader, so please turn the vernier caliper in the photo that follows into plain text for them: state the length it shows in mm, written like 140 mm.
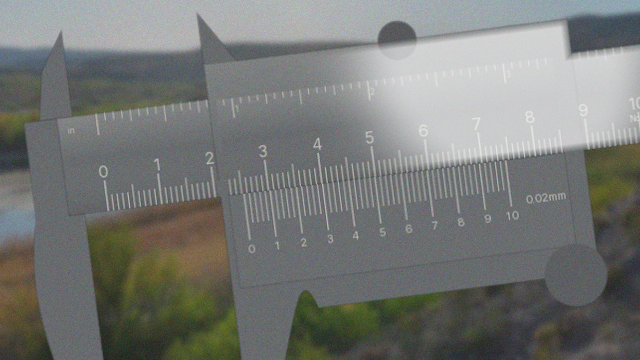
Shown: 25.4 mm
